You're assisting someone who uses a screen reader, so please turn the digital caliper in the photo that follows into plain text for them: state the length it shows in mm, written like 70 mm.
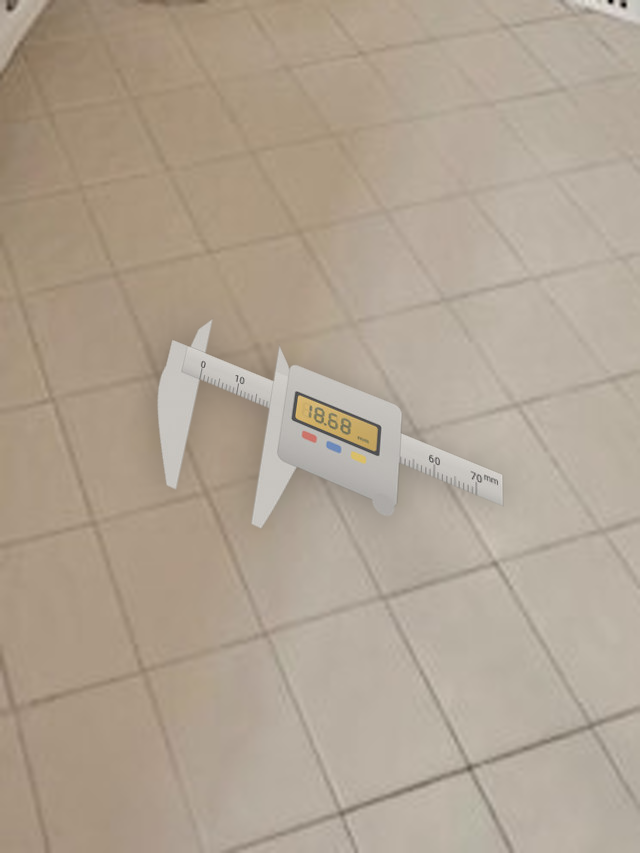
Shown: 18.68 mm
